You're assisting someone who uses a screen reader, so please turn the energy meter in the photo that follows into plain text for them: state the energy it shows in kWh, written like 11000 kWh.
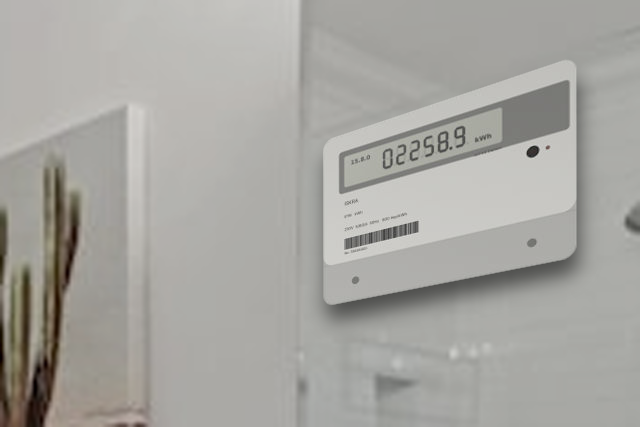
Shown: 2258.9 kWh
